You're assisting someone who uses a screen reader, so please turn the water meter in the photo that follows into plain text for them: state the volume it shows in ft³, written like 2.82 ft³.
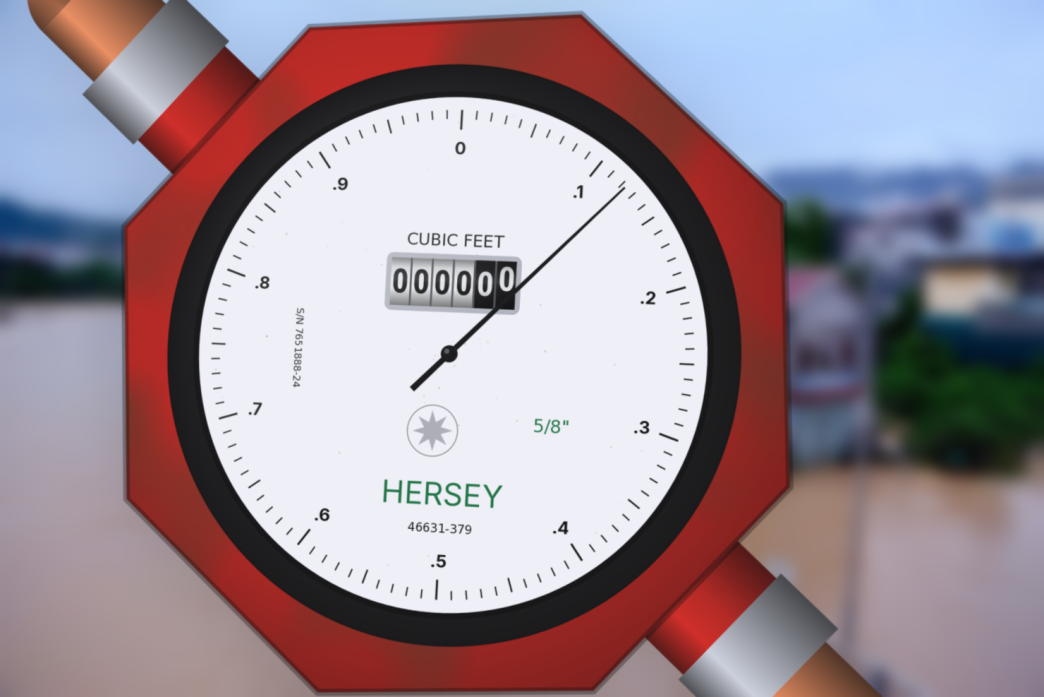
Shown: 0.12 ft³
